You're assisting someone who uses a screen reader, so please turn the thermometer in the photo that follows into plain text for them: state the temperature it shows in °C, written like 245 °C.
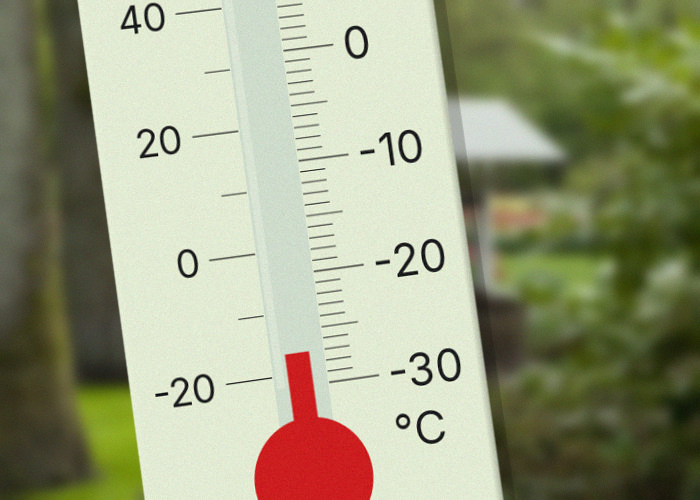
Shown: -27 °C
